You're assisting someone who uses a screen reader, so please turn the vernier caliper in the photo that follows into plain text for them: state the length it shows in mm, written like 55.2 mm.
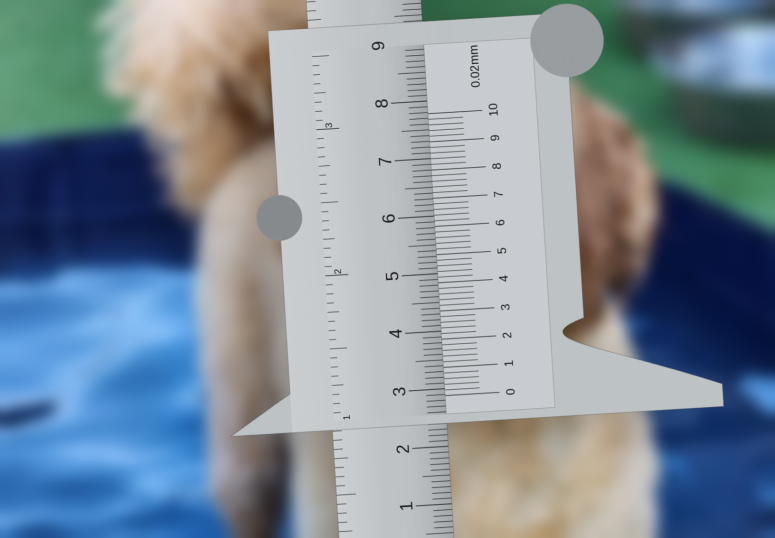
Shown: 28.8 mm
